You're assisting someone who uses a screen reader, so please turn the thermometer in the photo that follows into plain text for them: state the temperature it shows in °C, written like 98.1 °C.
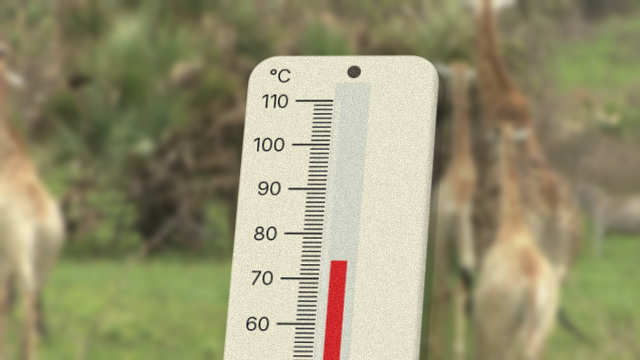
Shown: 74 °C
